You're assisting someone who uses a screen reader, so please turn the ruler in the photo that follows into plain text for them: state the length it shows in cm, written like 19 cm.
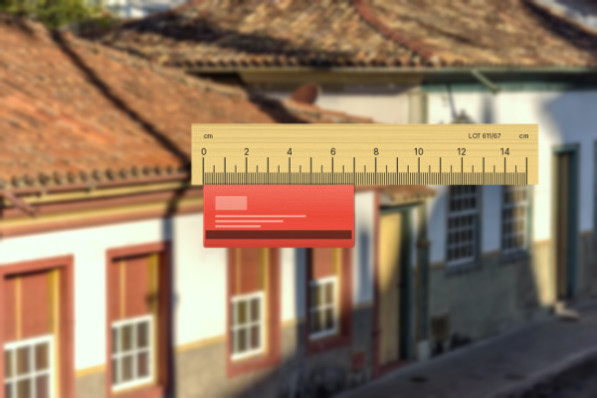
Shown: 7 cm
